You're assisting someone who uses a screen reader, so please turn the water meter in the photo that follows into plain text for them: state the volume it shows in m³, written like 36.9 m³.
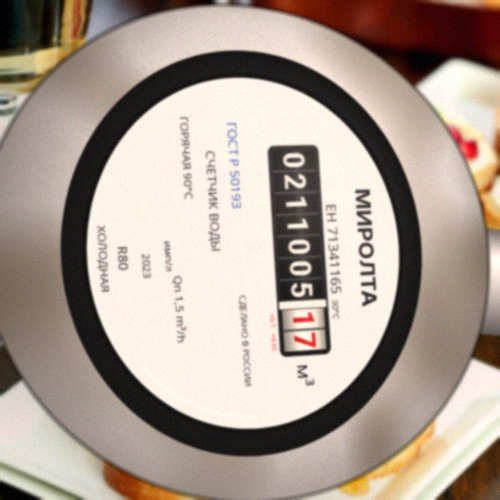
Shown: 211005.17 m³
